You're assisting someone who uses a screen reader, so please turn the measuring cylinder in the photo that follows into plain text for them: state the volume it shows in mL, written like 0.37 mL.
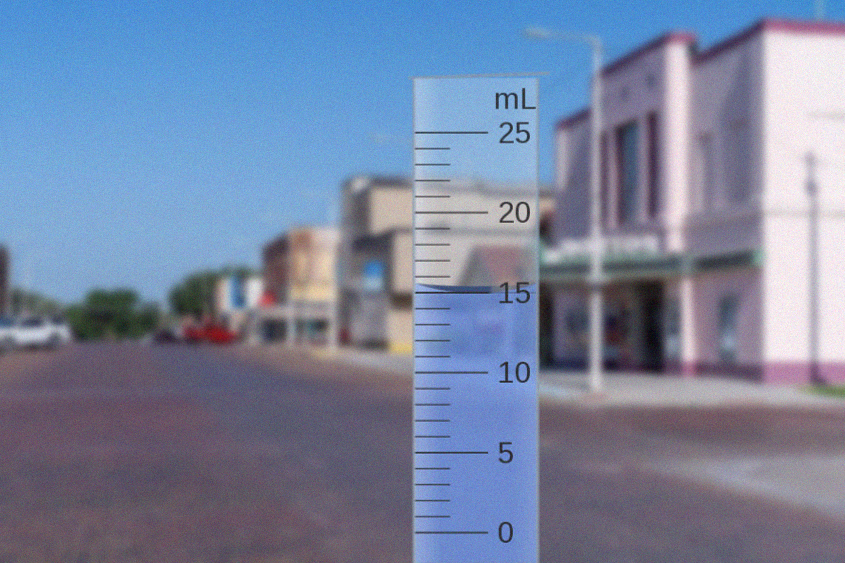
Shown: 15 mL
